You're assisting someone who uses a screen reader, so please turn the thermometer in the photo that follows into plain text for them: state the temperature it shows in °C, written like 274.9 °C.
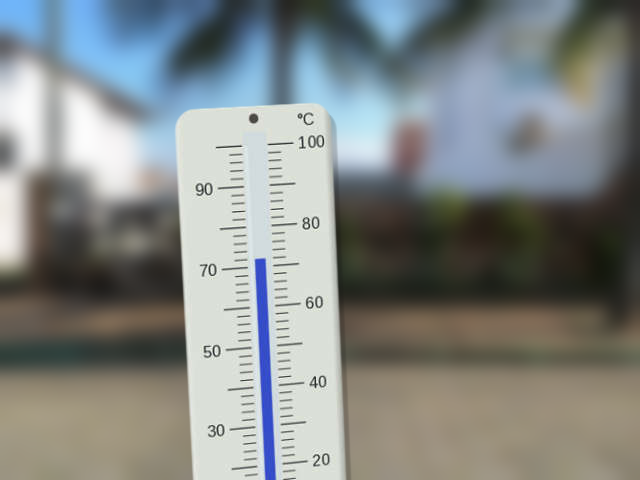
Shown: 72 °C
